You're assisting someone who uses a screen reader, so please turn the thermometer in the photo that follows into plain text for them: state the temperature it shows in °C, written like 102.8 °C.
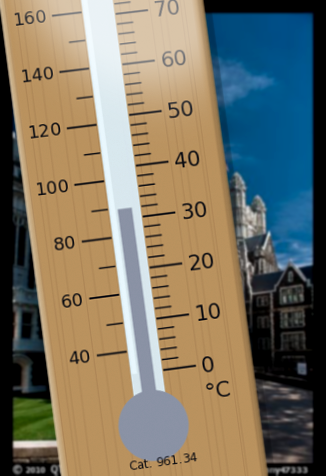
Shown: 32 °C
